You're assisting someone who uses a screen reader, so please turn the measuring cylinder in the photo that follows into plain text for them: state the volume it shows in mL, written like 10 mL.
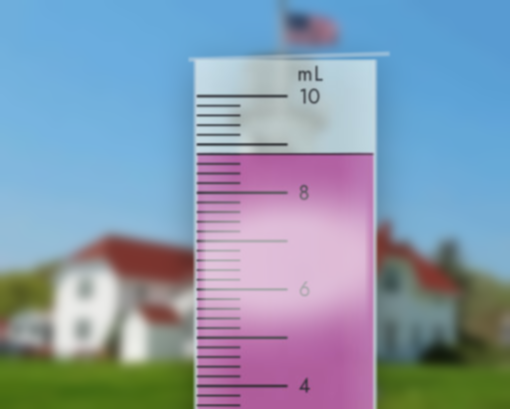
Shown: 8.8 mL
